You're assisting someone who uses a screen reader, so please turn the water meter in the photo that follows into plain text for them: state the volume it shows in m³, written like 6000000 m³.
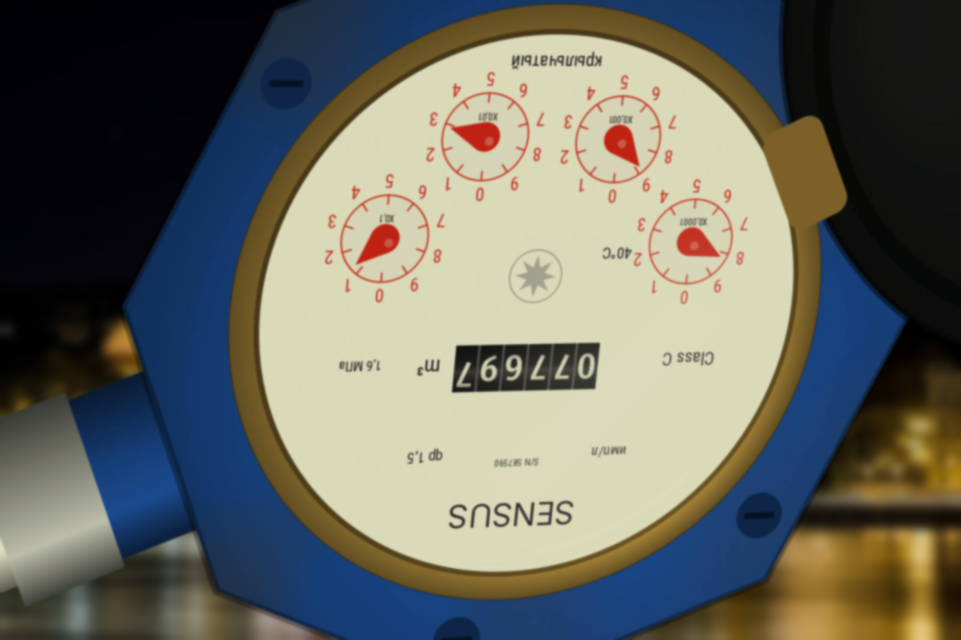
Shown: 77697.1288 m³
